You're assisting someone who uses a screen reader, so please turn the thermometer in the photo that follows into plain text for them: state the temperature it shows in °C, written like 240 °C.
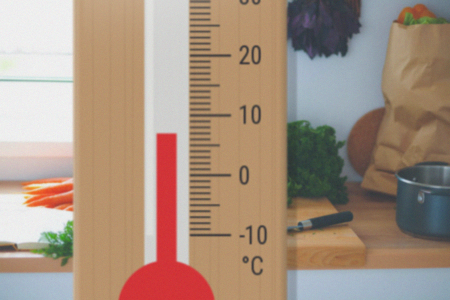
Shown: 7 °C
